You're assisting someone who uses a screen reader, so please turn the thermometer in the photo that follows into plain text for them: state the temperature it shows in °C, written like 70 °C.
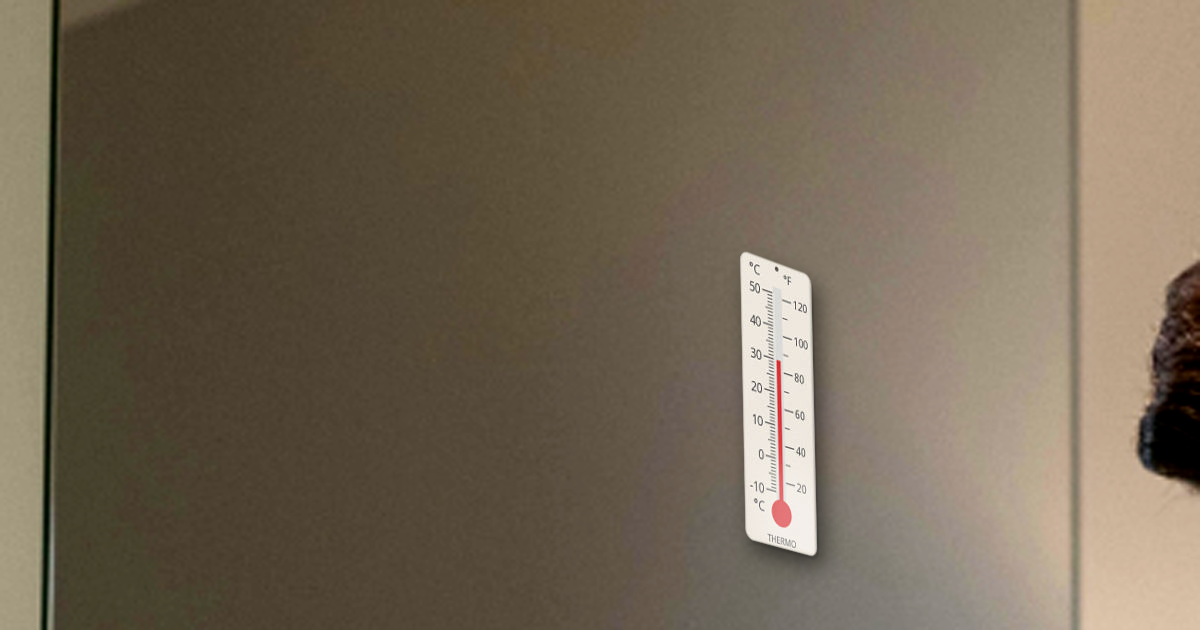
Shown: 30 °C
